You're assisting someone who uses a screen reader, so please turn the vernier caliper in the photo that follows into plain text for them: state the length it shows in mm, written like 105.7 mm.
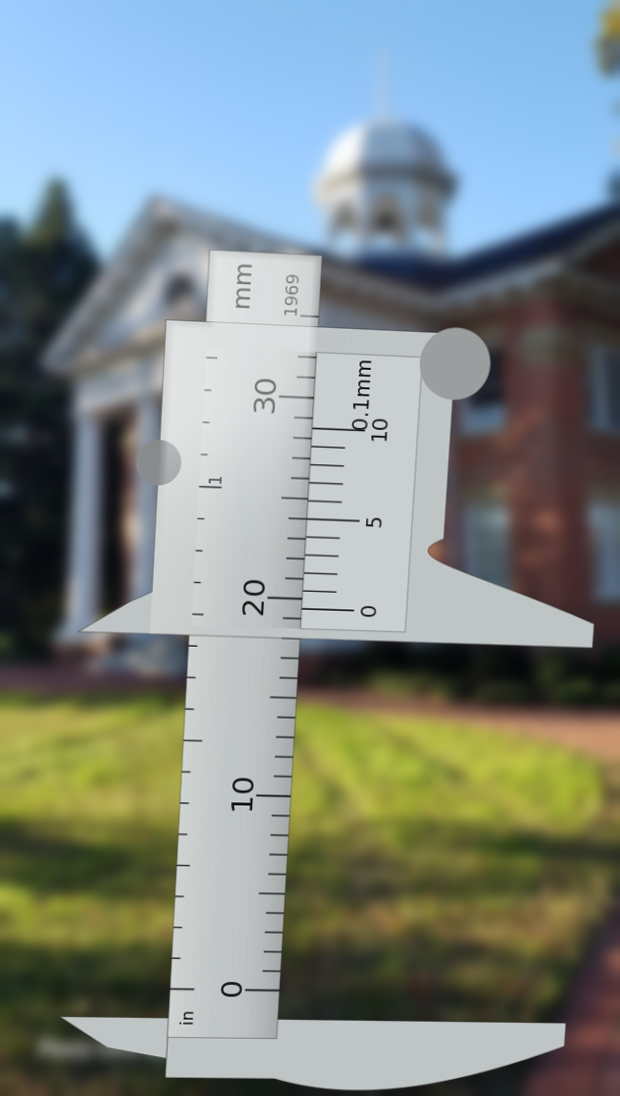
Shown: 19.5 mm
